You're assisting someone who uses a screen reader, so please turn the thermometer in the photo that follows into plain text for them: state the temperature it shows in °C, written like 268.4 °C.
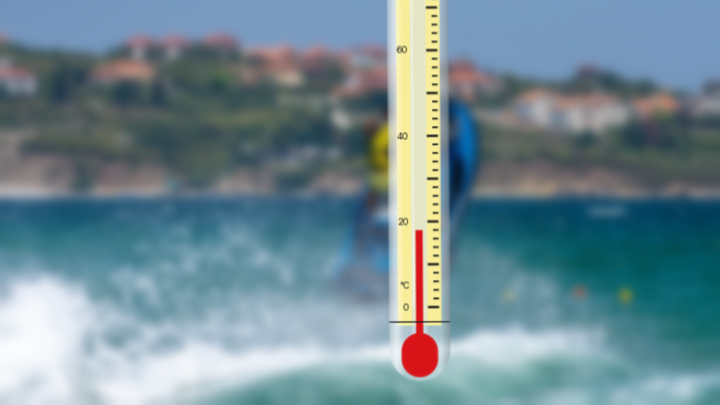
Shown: 18 °C
